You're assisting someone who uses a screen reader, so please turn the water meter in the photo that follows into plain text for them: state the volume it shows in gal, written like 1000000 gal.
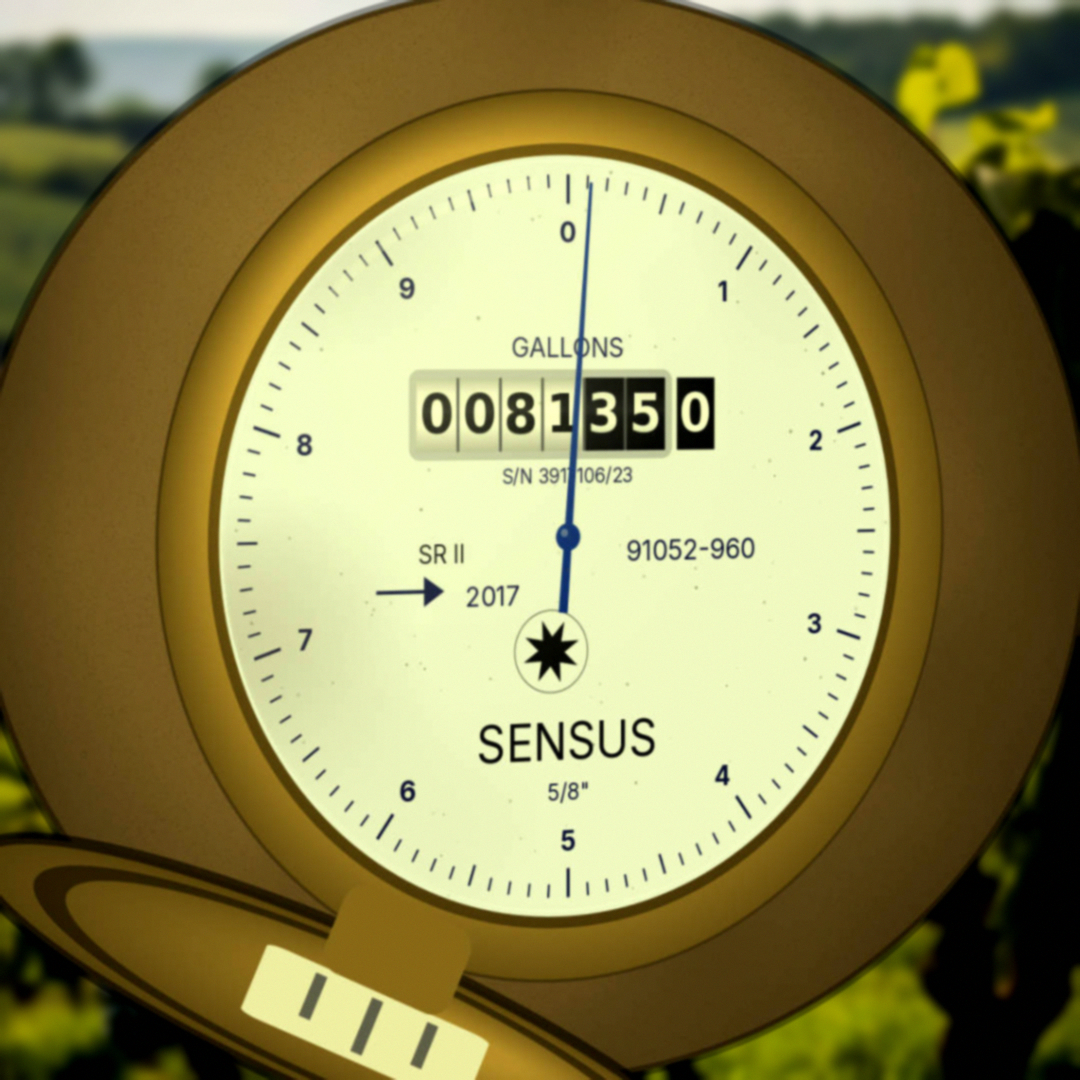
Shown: 81350.1 gal
